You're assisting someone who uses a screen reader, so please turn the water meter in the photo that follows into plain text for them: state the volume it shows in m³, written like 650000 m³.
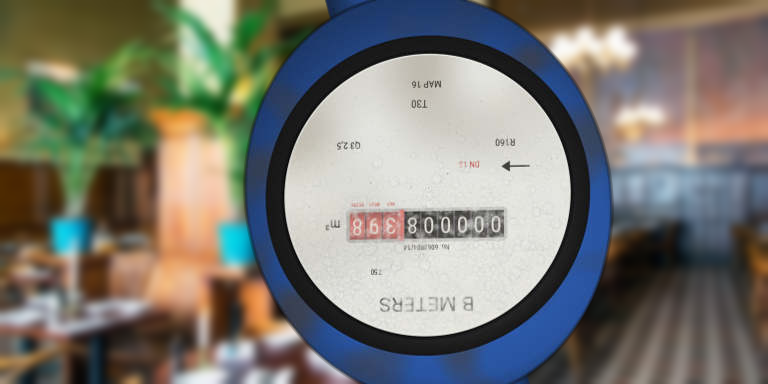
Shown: 8.398 m³
